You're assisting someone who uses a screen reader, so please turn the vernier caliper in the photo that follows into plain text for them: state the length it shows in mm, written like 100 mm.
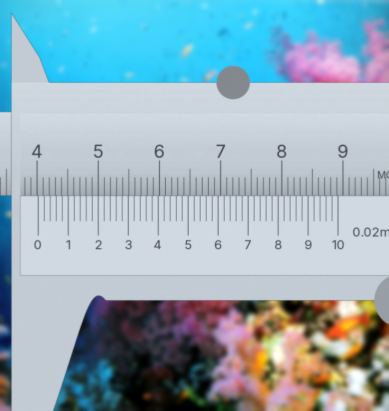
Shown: 40.2 mm
